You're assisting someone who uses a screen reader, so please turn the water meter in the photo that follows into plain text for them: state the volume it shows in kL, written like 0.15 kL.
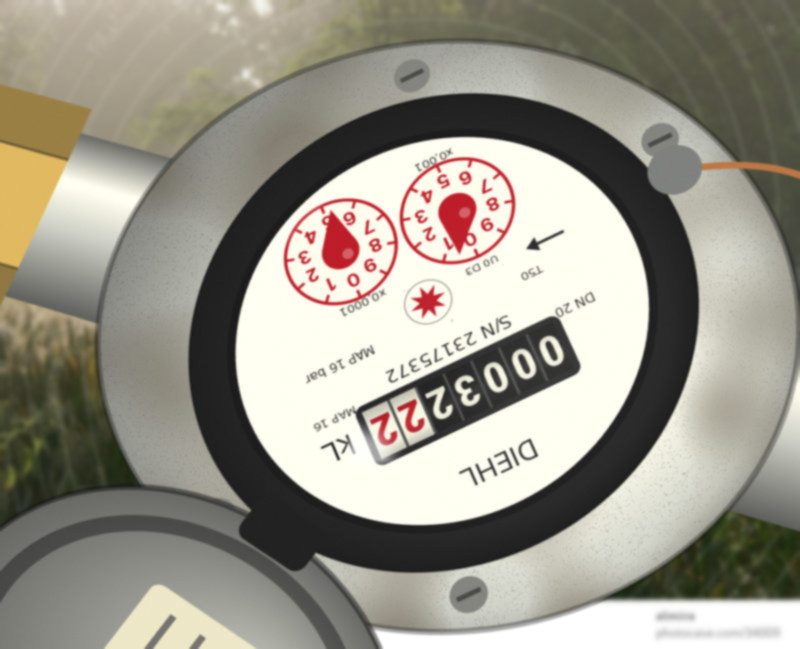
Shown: 32.2205 kL
